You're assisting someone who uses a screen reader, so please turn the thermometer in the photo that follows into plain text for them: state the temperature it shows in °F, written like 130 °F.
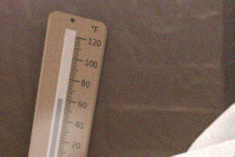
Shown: 60 °F
